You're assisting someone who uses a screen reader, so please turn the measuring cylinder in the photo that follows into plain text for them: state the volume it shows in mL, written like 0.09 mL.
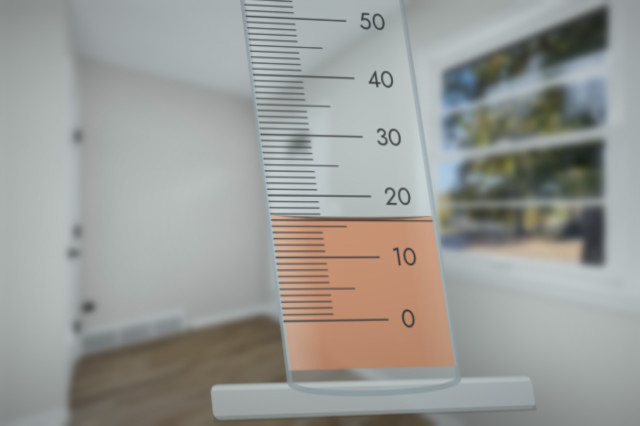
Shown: 16 mL
